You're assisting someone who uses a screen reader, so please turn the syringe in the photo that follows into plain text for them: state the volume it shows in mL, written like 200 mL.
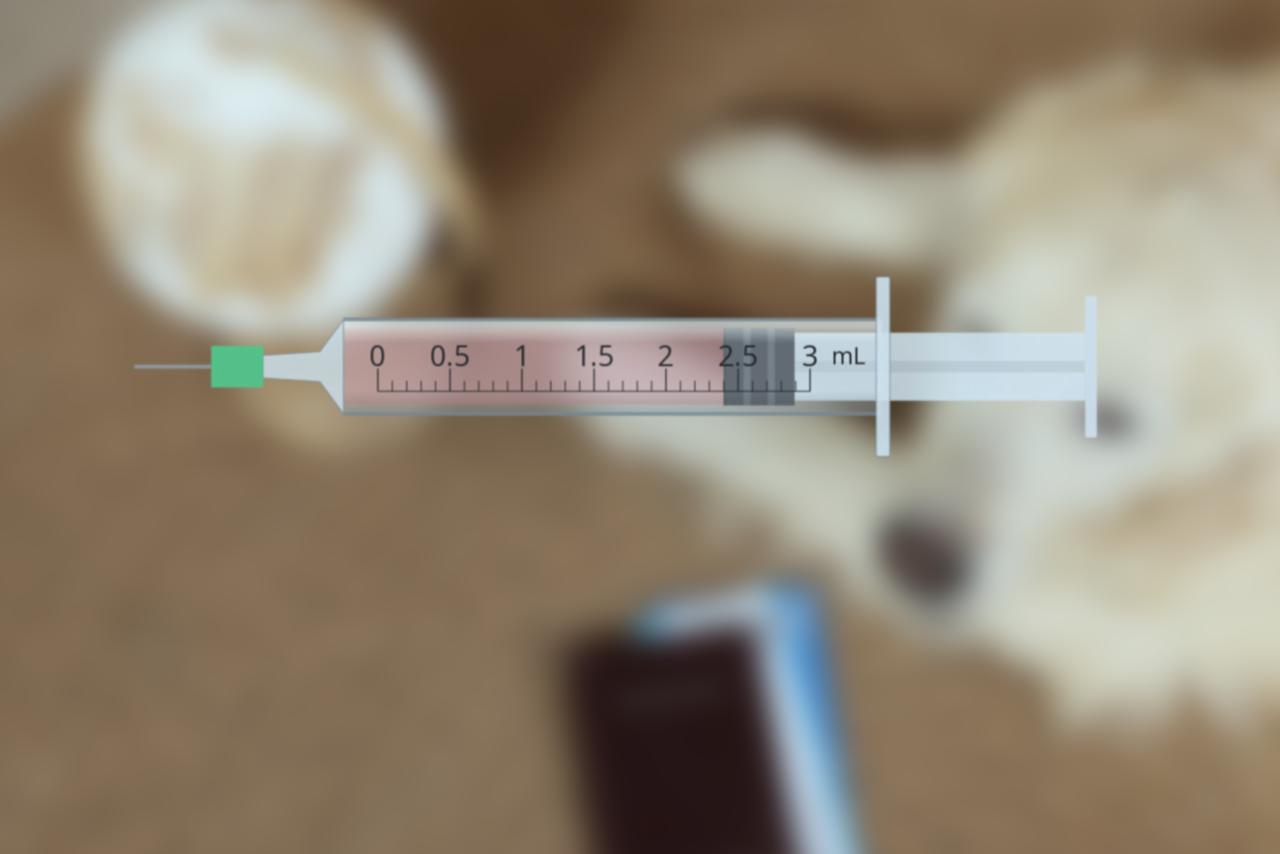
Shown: 2.4 mL
